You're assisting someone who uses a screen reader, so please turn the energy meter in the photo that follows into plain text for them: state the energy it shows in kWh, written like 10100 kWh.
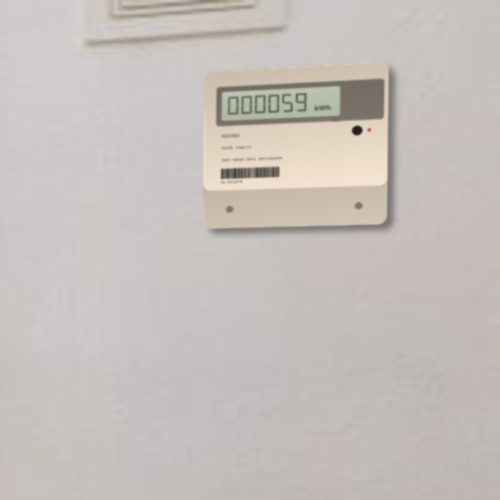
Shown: 59 kWh
